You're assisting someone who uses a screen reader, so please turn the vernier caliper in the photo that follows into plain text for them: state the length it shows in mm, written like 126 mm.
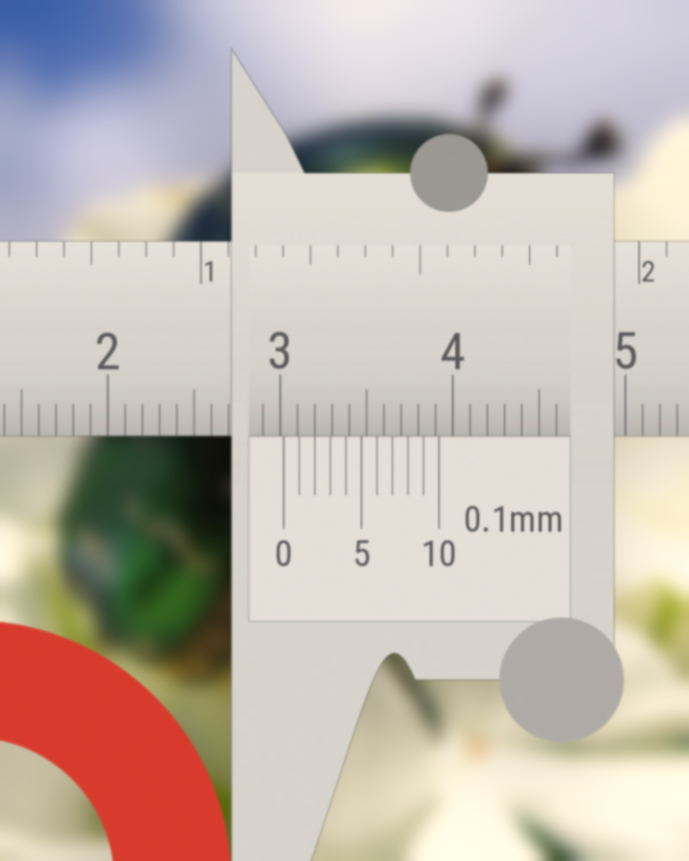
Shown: 30.2 mm
